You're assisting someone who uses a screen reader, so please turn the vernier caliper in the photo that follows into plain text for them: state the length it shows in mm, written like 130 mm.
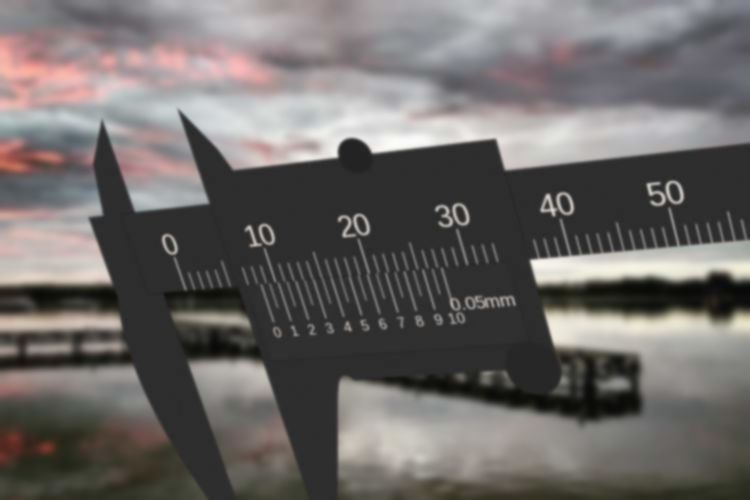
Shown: 8.4 mm
